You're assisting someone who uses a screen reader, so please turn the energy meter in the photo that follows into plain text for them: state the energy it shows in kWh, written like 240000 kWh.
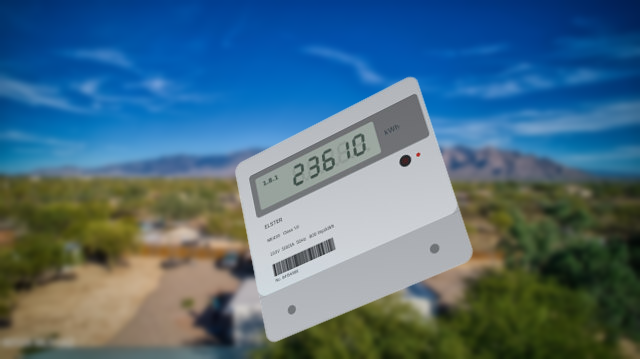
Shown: 23610 kWh
